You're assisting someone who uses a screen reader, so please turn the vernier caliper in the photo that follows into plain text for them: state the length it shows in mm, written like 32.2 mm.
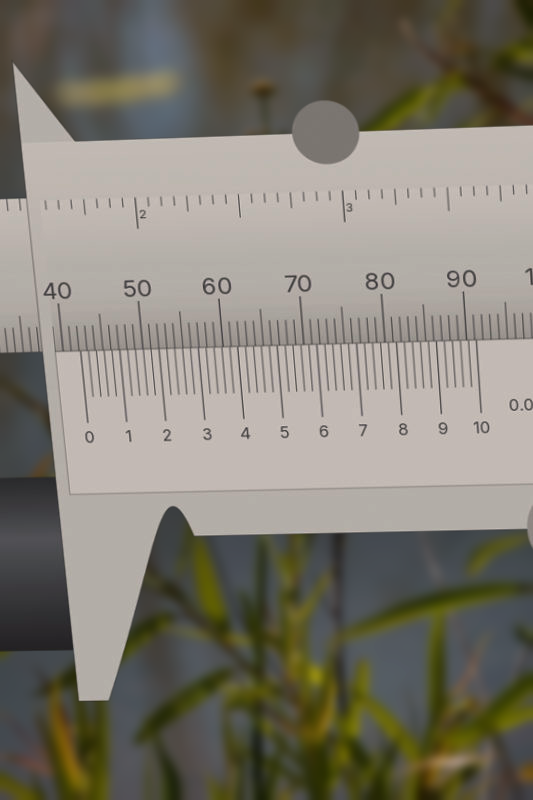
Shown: 42.2 mm
